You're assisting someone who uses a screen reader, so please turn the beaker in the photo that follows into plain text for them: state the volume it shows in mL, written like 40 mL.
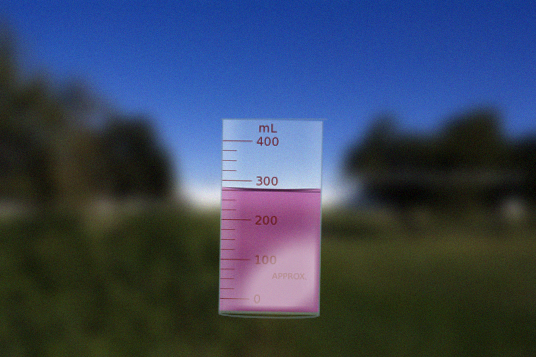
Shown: 275 mL
